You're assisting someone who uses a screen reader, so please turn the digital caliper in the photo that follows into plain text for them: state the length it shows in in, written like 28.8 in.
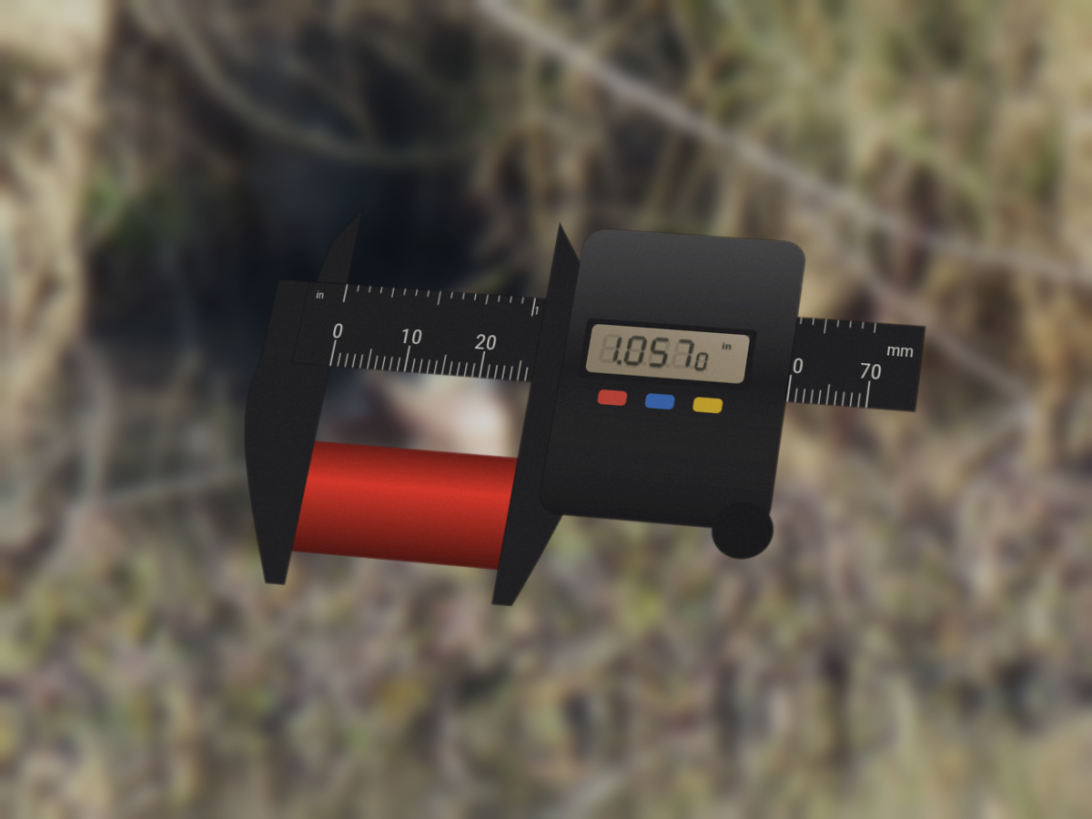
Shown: 1.0570 in
